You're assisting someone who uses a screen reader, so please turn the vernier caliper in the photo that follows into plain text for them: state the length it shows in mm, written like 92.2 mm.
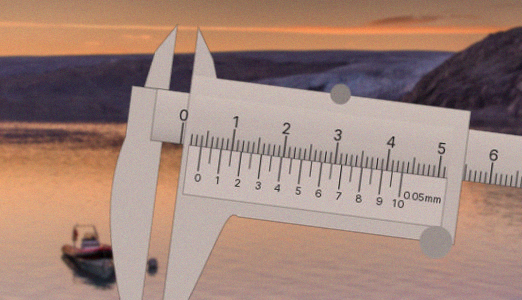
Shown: 4.0 mm
